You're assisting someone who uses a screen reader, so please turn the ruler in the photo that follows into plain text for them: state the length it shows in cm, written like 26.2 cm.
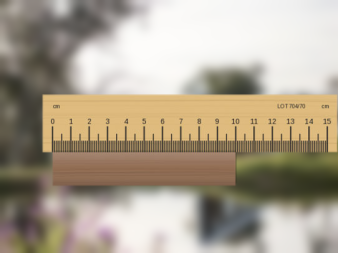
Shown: 10 cm
